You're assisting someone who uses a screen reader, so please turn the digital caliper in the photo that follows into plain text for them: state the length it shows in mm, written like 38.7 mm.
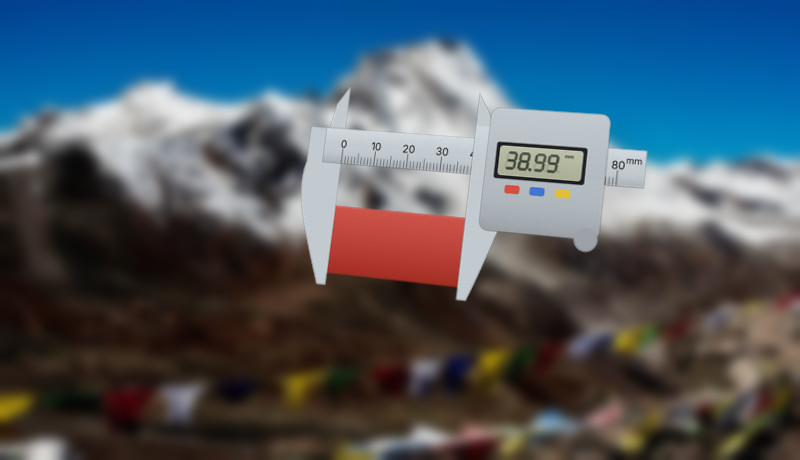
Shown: 38.99 mm
